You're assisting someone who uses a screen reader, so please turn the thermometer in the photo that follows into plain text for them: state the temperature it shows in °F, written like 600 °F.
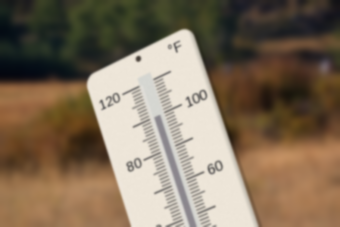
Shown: 100 °F
